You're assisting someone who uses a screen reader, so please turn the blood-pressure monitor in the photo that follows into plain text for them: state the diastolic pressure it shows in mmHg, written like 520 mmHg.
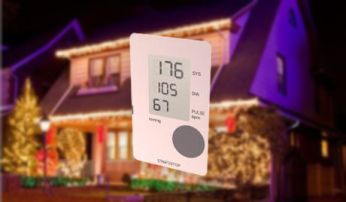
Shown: 105 mmHg
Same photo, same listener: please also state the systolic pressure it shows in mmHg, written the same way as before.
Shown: 176 mmHg
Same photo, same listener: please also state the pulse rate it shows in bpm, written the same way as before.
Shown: 67 bpm
